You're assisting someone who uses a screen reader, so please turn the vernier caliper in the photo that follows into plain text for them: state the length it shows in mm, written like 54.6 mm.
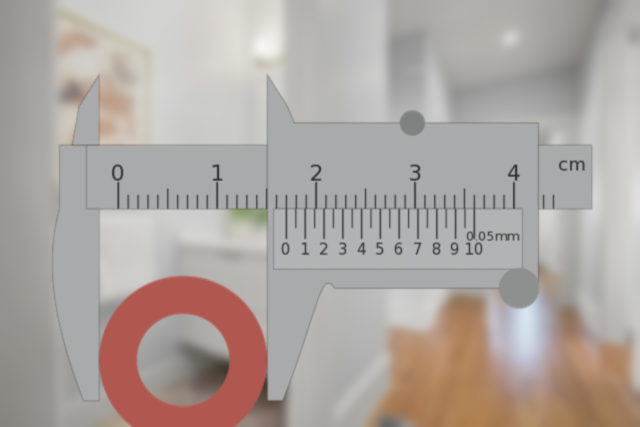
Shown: 17.0 mm
